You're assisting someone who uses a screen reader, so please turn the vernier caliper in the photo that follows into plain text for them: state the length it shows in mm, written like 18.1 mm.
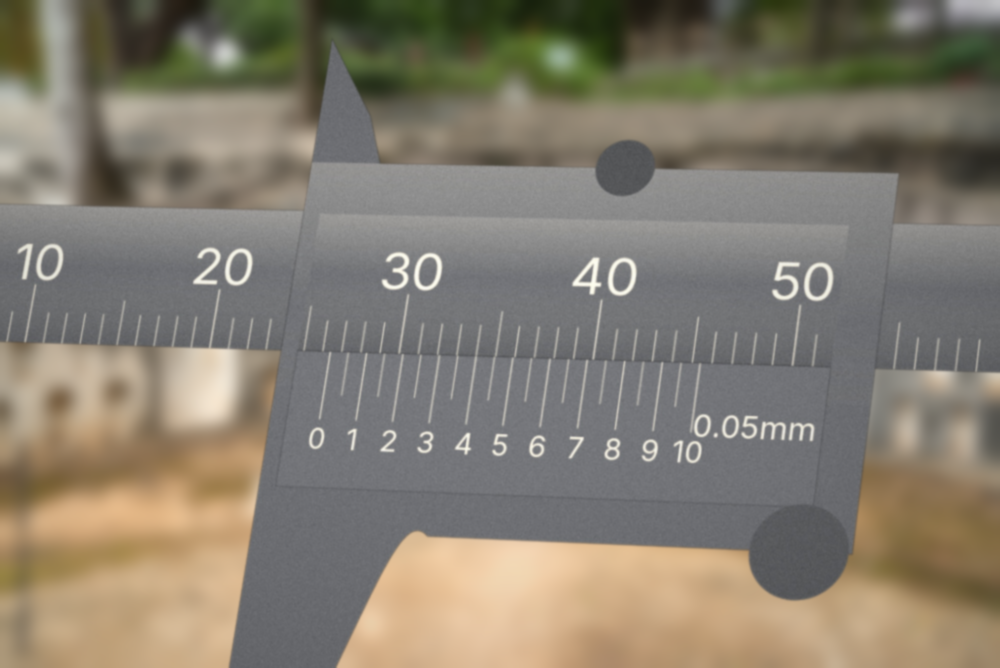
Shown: 26.4 mm
